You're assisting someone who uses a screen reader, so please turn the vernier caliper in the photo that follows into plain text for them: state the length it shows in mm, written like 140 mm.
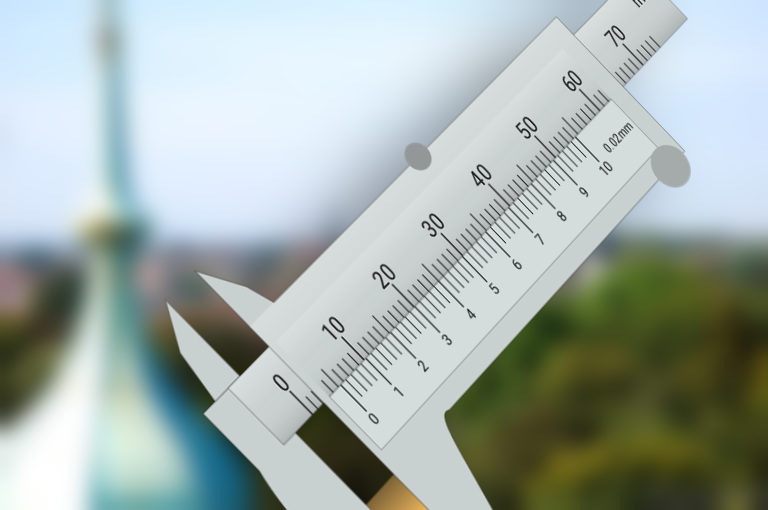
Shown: 5.4 mm
